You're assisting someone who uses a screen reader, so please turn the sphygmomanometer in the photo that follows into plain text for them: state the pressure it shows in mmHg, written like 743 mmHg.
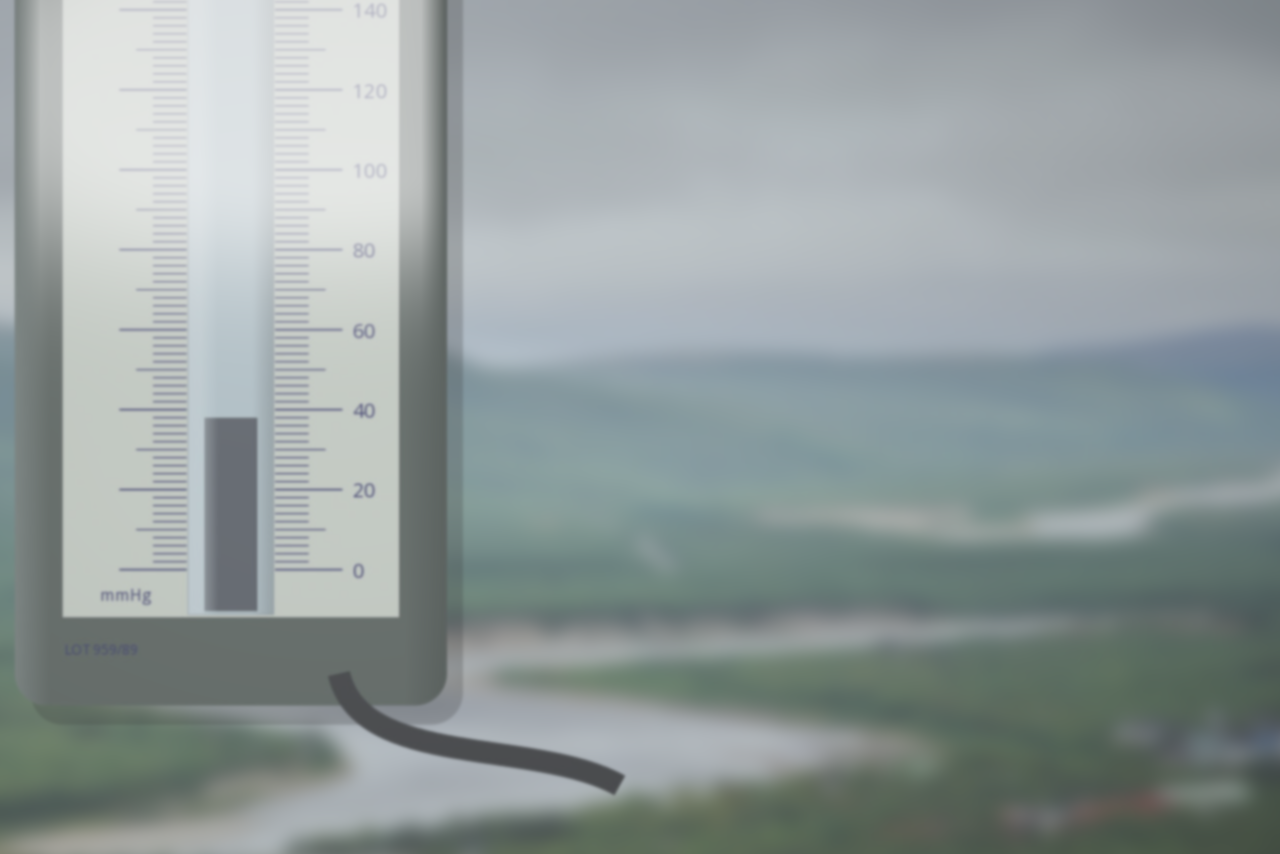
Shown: 38 mmHg
